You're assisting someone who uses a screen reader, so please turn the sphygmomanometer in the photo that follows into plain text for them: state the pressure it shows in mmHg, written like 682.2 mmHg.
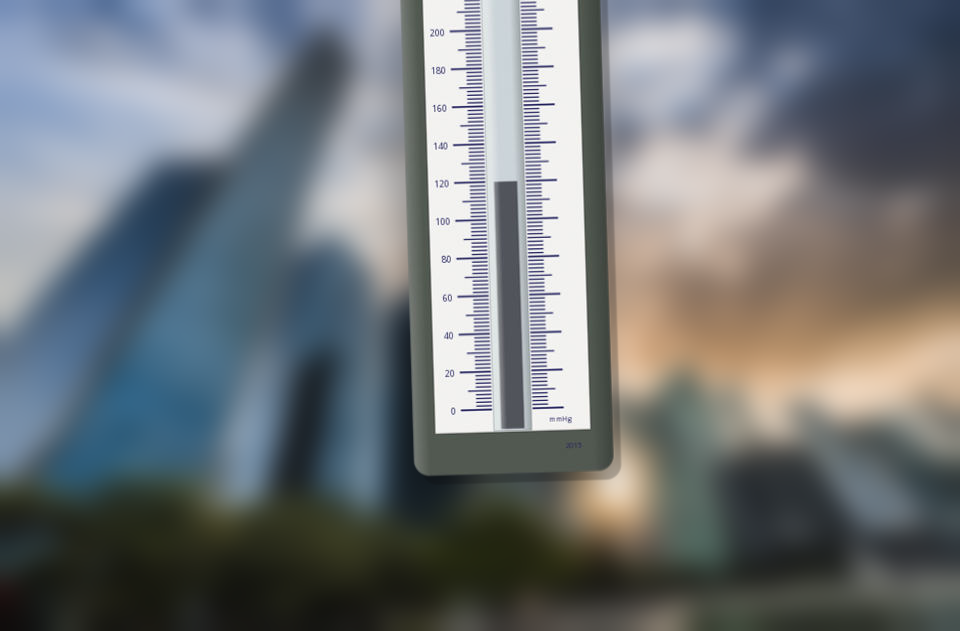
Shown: 120 mmHg
